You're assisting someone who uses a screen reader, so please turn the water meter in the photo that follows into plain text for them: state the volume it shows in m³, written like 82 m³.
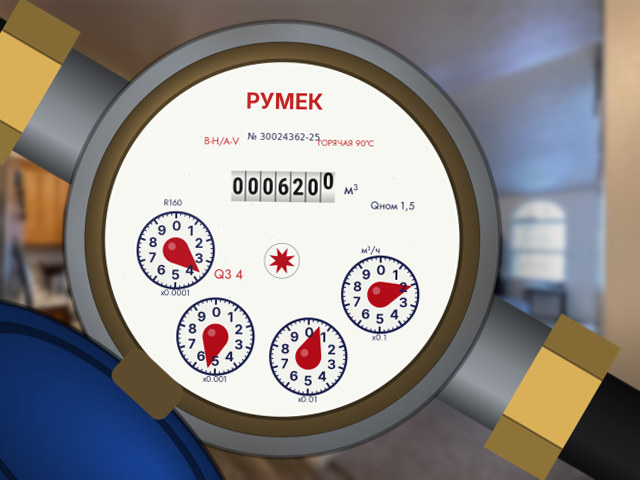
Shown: 6200.2053 m³
